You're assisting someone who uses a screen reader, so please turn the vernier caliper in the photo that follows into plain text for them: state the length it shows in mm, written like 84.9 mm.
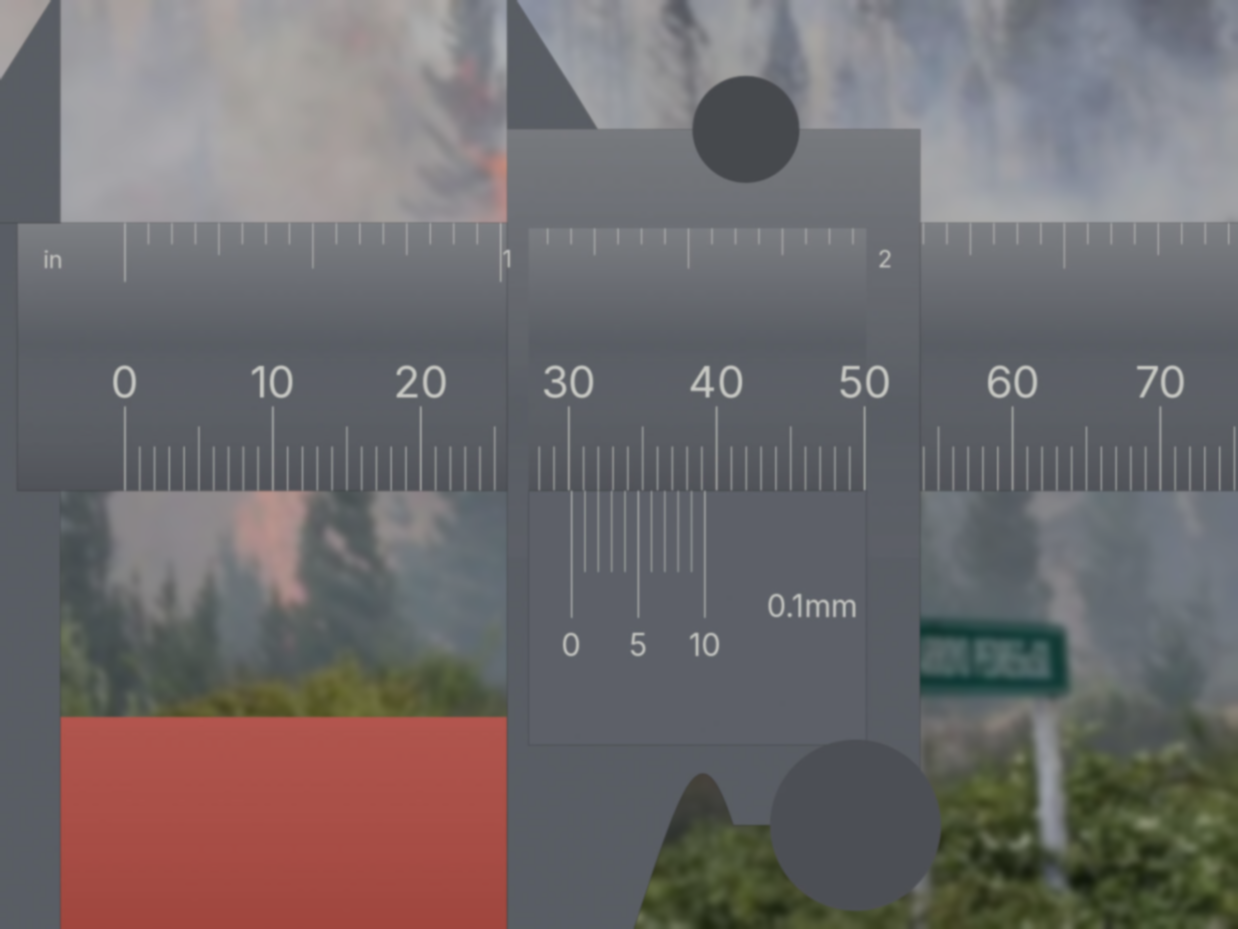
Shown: 30.2 mm
